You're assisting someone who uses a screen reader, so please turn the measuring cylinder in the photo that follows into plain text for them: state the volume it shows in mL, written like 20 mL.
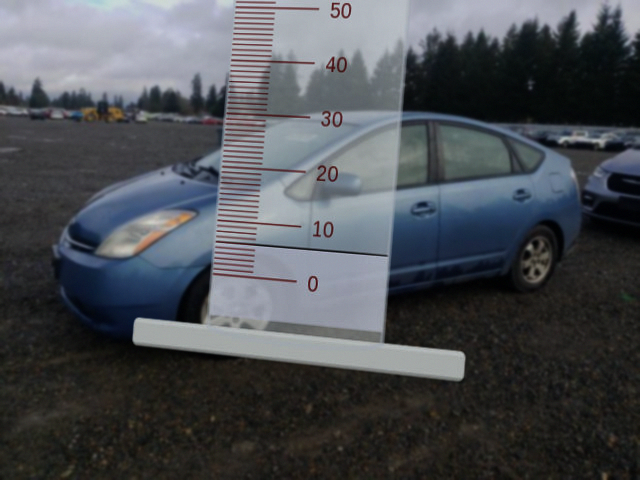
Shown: 6 mL
